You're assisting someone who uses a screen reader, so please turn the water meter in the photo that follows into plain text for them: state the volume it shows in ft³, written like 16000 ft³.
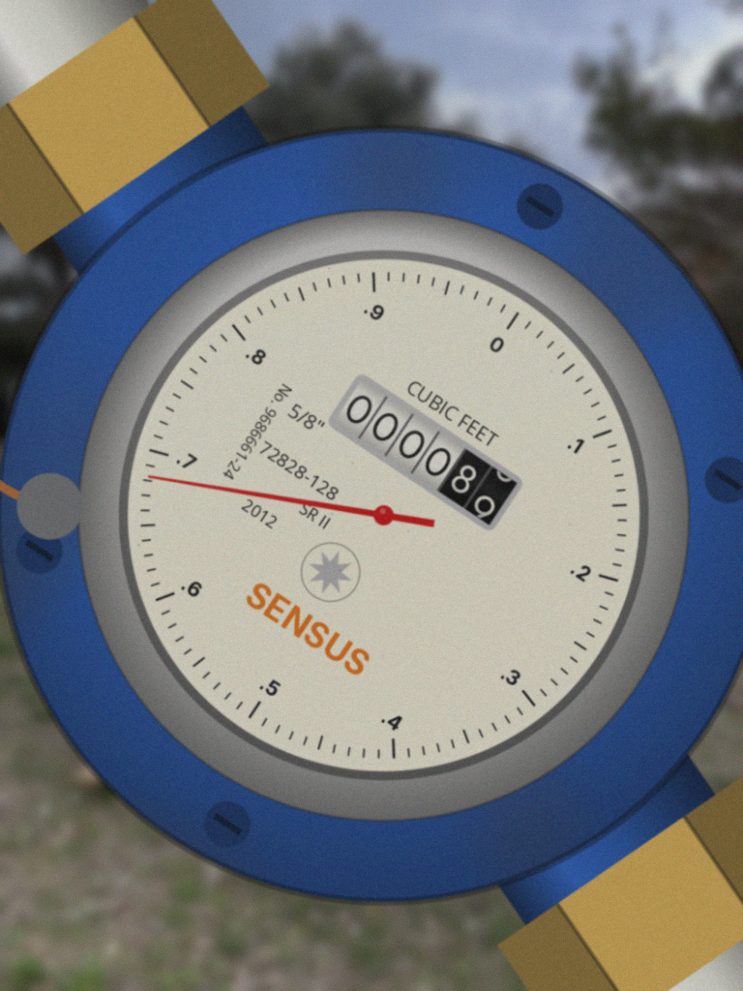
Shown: 88.68 ft³
